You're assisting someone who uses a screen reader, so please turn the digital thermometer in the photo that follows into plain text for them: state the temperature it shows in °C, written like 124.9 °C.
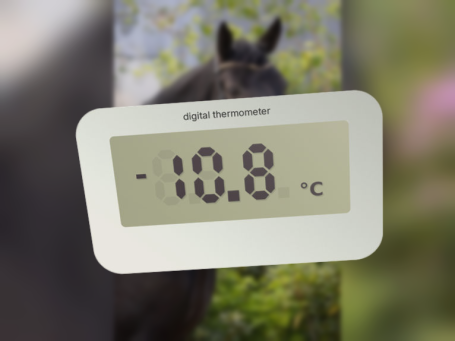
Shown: -10.8 °C
